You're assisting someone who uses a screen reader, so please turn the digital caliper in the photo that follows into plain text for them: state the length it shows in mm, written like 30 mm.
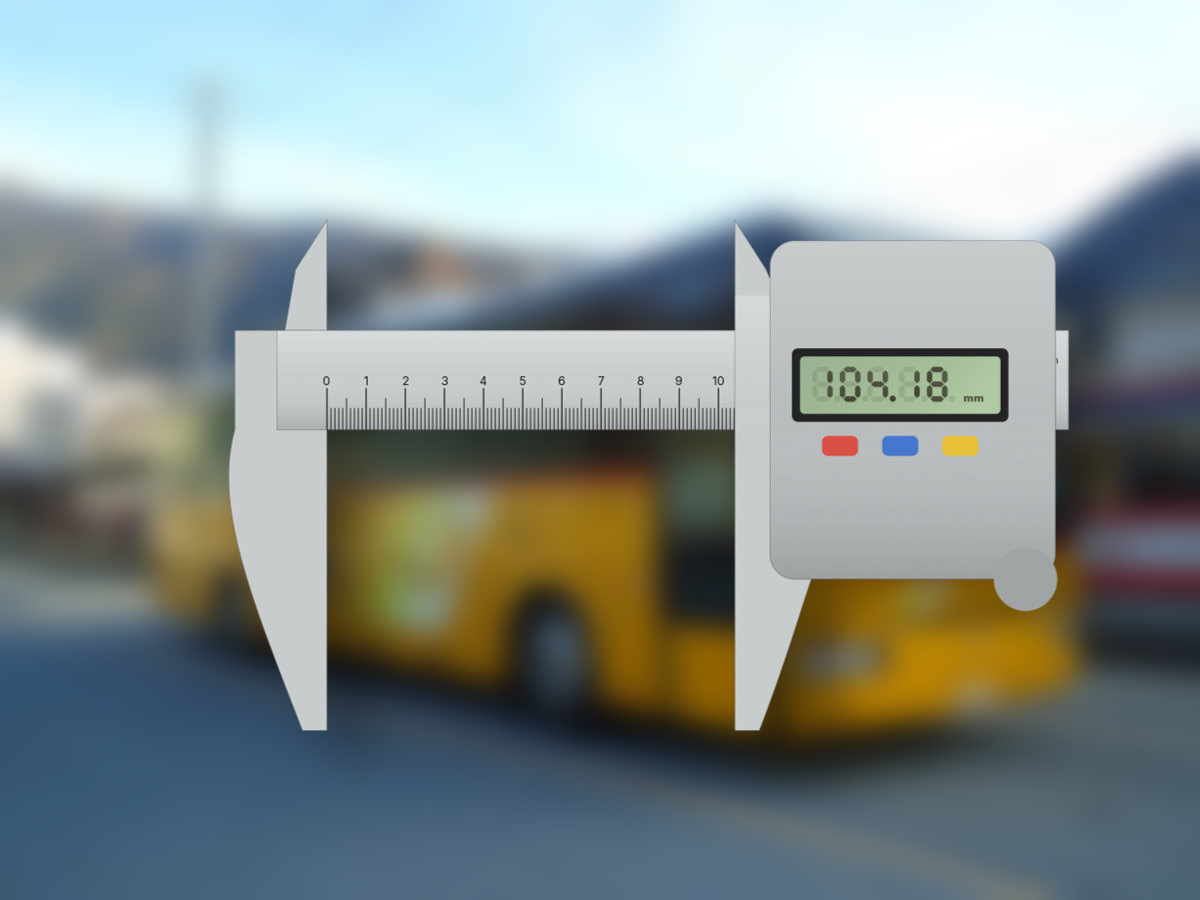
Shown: 104.18 mm
